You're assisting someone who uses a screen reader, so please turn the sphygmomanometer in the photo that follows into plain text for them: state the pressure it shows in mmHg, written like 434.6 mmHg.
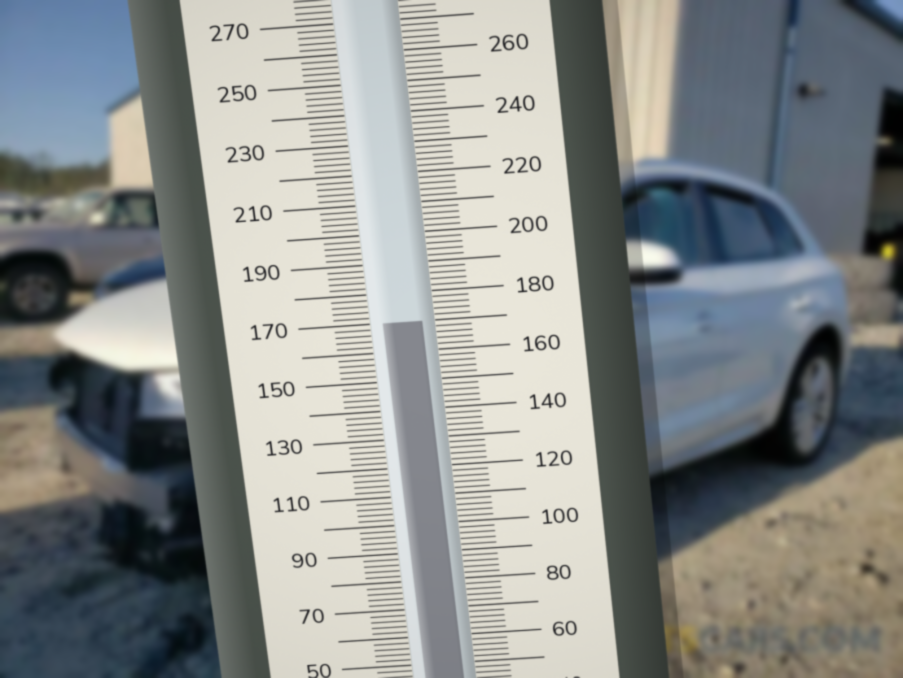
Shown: 170 mmHg
